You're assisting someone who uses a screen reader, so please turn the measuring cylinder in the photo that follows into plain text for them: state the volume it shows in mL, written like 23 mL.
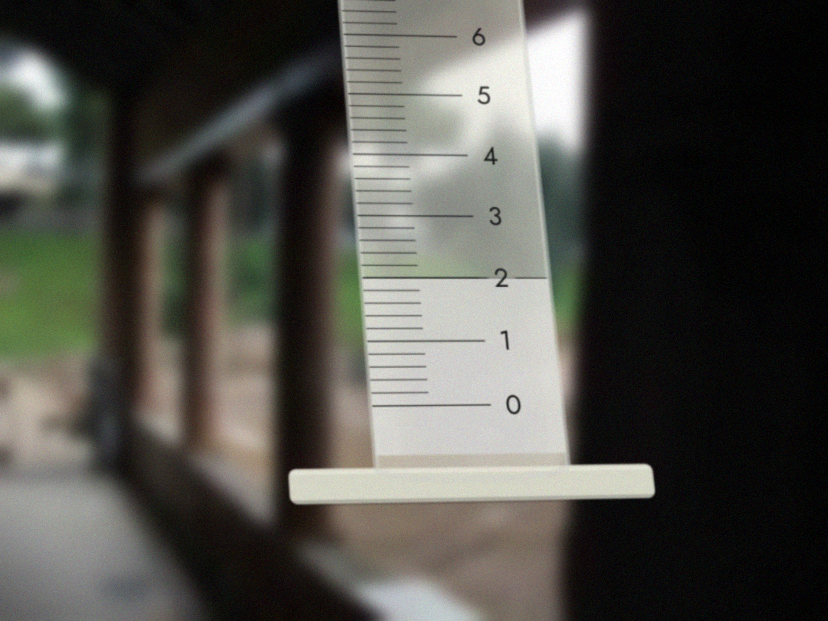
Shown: 2 mL
